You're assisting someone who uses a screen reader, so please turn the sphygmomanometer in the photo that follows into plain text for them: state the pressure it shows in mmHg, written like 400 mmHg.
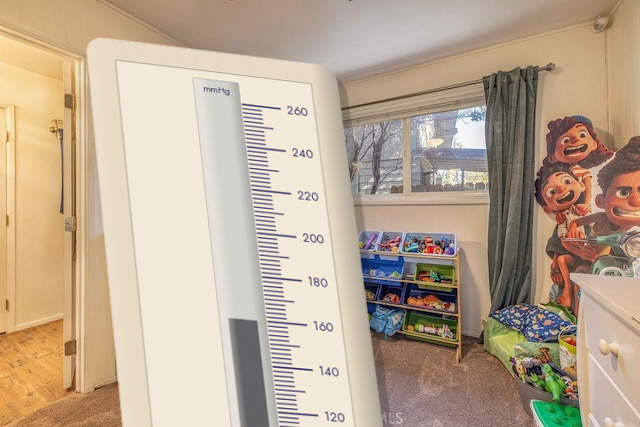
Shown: 160 mmHg
